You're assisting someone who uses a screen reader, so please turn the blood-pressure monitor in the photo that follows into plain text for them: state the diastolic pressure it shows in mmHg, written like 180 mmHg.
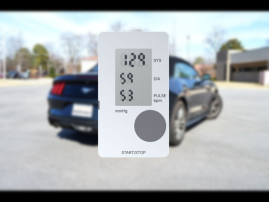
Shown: 59 mmHg
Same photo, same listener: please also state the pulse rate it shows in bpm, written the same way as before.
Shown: 53 bpm
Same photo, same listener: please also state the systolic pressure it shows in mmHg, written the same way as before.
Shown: 129 mmHg
